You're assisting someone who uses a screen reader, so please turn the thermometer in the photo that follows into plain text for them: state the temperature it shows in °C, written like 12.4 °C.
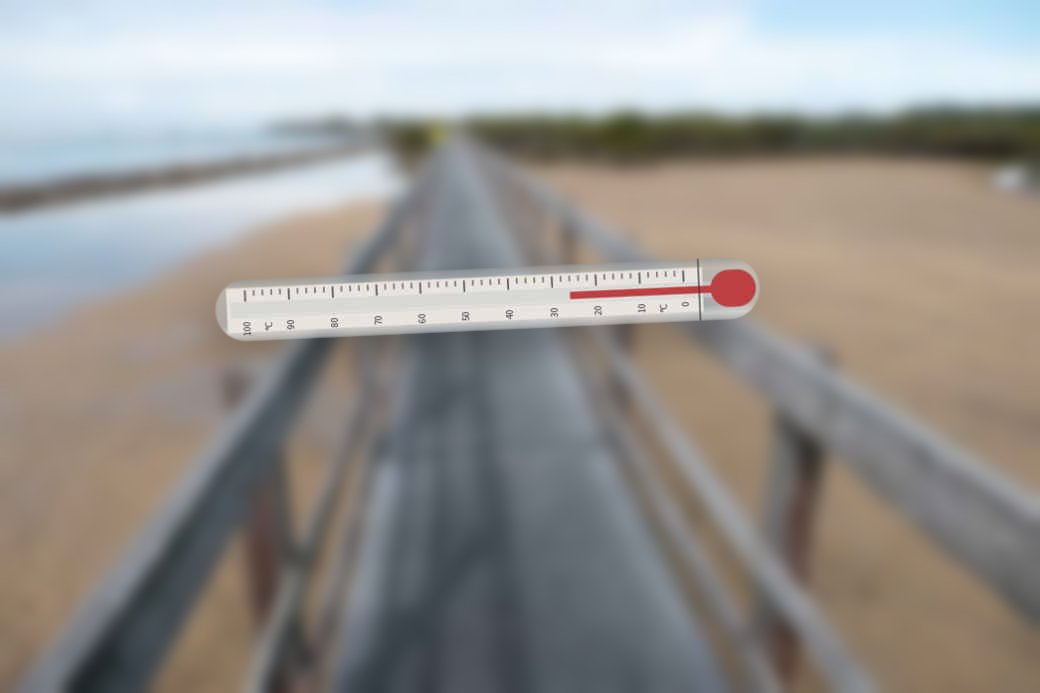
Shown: 26 °C
